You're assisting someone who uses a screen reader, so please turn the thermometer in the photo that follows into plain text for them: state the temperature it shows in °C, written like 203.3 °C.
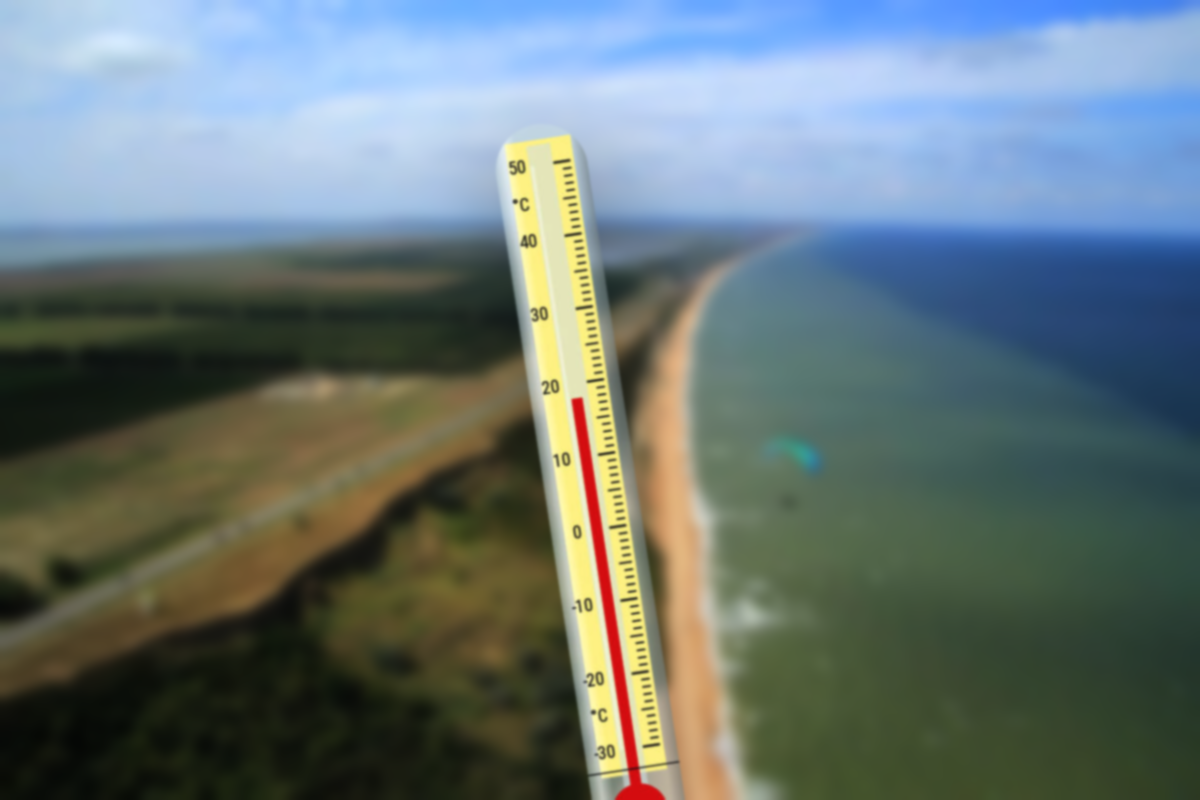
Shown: 18 °C
